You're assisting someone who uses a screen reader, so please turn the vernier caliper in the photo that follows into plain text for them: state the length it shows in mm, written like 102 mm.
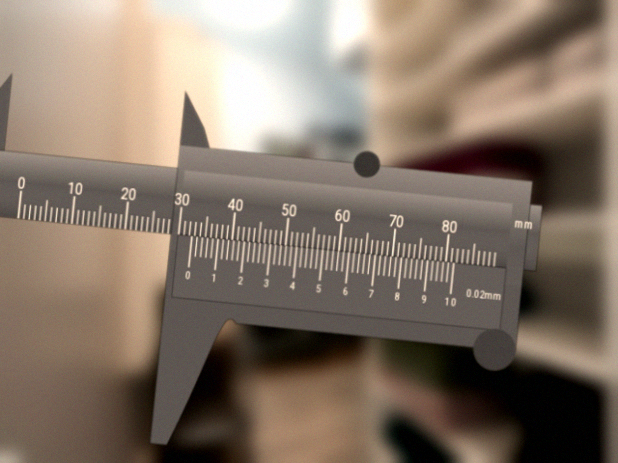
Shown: 32.5 mm
